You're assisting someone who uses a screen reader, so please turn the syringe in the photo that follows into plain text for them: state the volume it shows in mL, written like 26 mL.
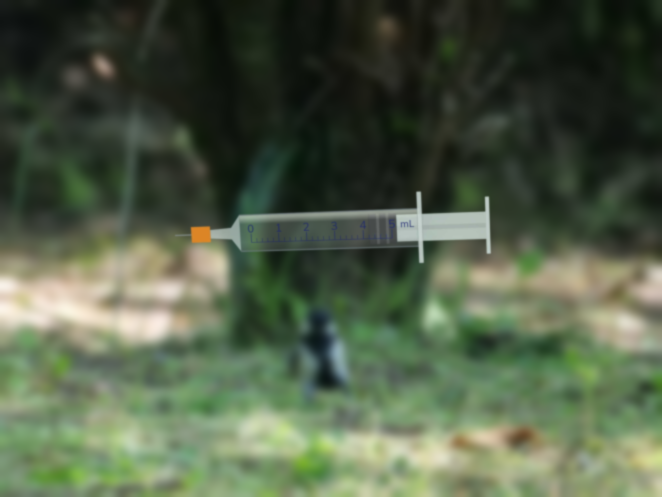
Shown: 4.2 mL
